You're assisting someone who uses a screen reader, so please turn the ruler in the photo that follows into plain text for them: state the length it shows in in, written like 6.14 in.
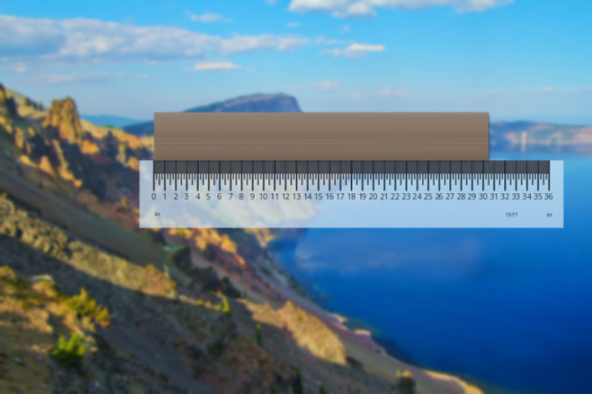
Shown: 30.5 in
